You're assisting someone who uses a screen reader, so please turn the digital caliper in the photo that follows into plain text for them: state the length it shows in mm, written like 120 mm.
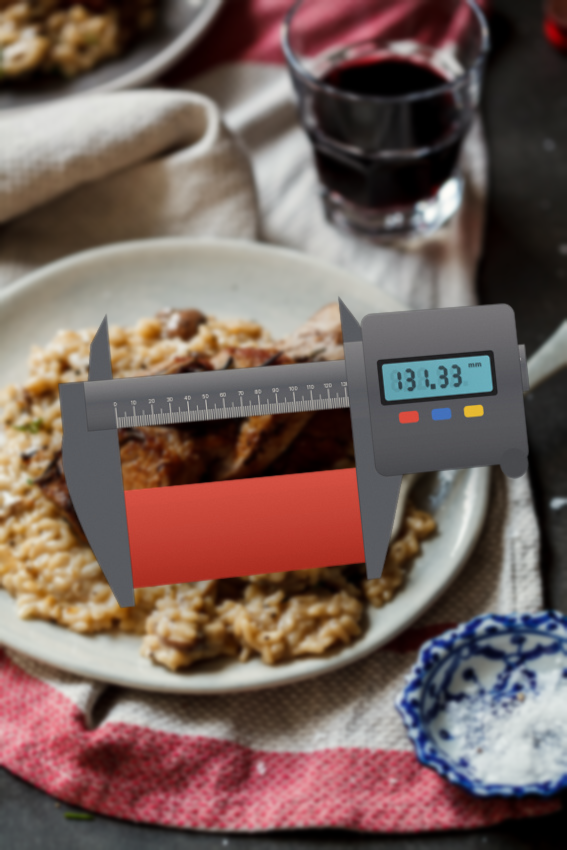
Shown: 131.33 mm
